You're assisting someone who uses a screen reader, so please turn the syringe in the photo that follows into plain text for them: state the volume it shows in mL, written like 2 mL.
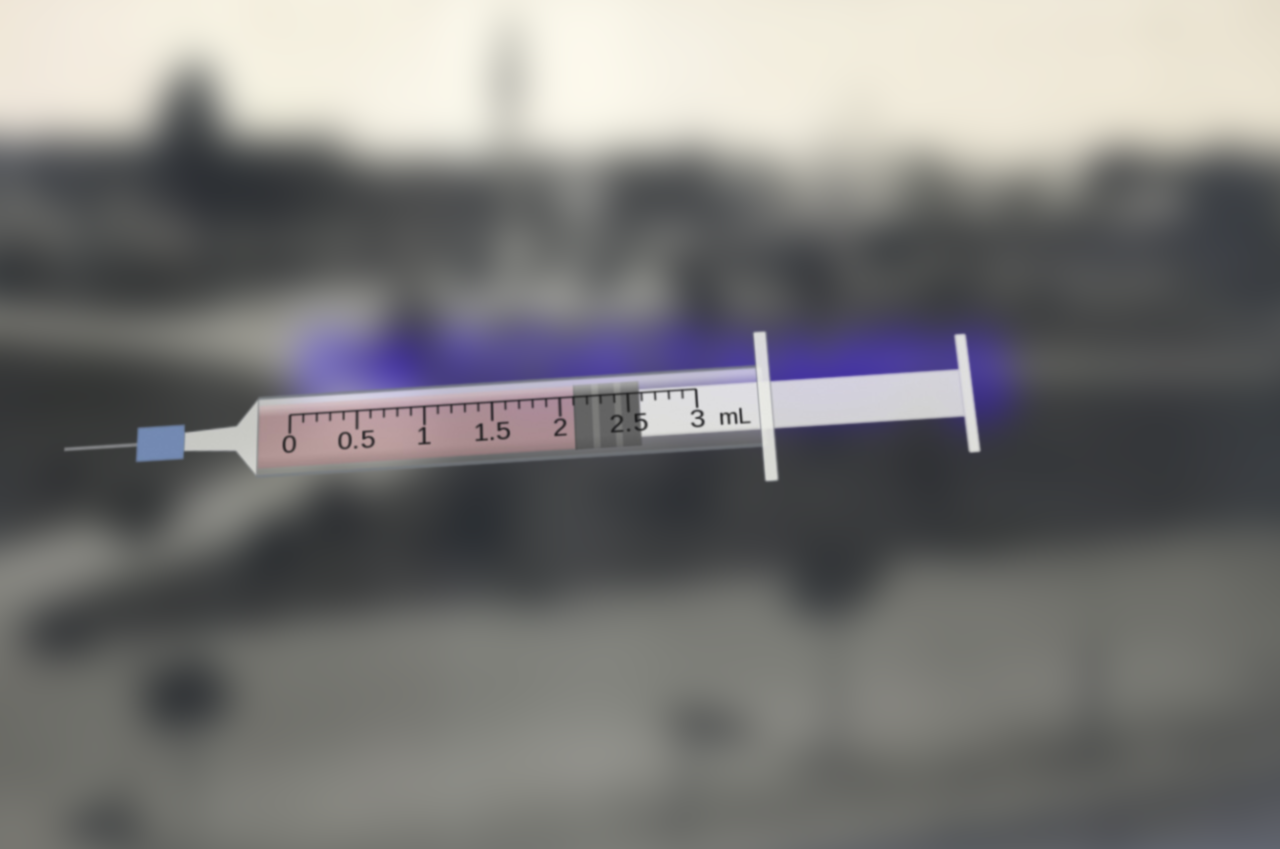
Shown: 2.1 mL
